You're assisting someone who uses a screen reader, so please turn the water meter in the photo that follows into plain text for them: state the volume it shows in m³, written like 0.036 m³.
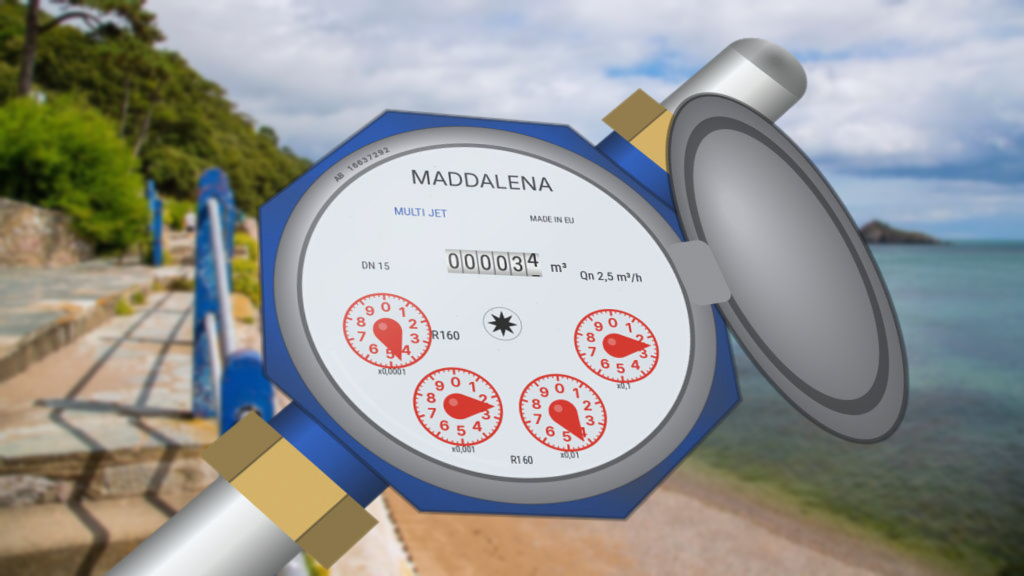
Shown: 34.2424 m³
